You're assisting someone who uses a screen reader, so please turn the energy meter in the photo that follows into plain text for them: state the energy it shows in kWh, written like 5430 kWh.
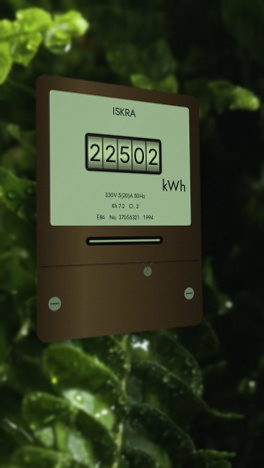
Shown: 22502 kWh
